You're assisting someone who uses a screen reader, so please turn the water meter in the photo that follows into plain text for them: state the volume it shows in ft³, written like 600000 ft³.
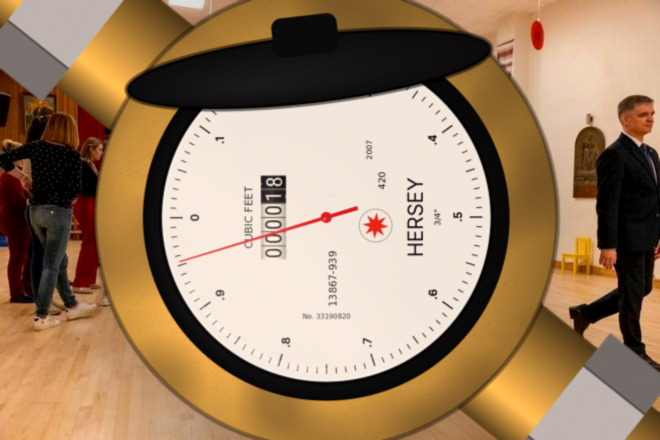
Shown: 17.95 ft³
